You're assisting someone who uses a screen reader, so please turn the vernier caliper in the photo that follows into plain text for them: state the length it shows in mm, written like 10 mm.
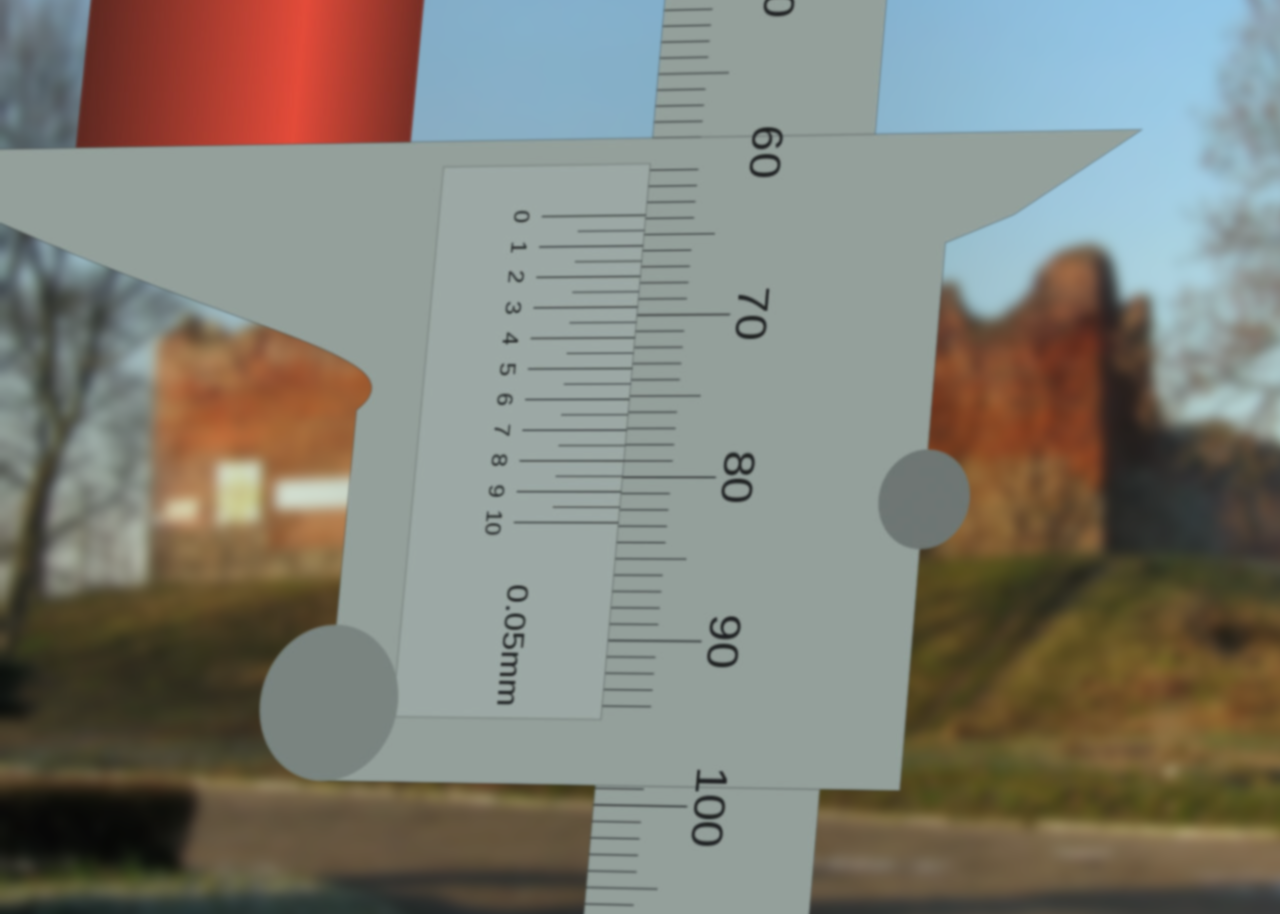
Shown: 63.8 mm
